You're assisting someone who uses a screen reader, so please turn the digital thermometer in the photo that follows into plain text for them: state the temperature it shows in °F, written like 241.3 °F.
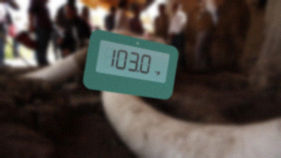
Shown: 103.0 °F
